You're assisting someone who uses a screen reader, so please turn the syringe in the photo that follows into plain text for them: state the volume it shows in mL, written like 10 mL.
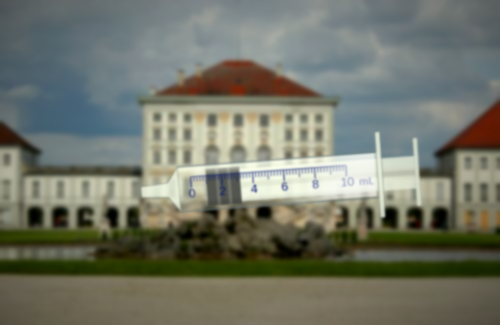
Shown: 1 mL
